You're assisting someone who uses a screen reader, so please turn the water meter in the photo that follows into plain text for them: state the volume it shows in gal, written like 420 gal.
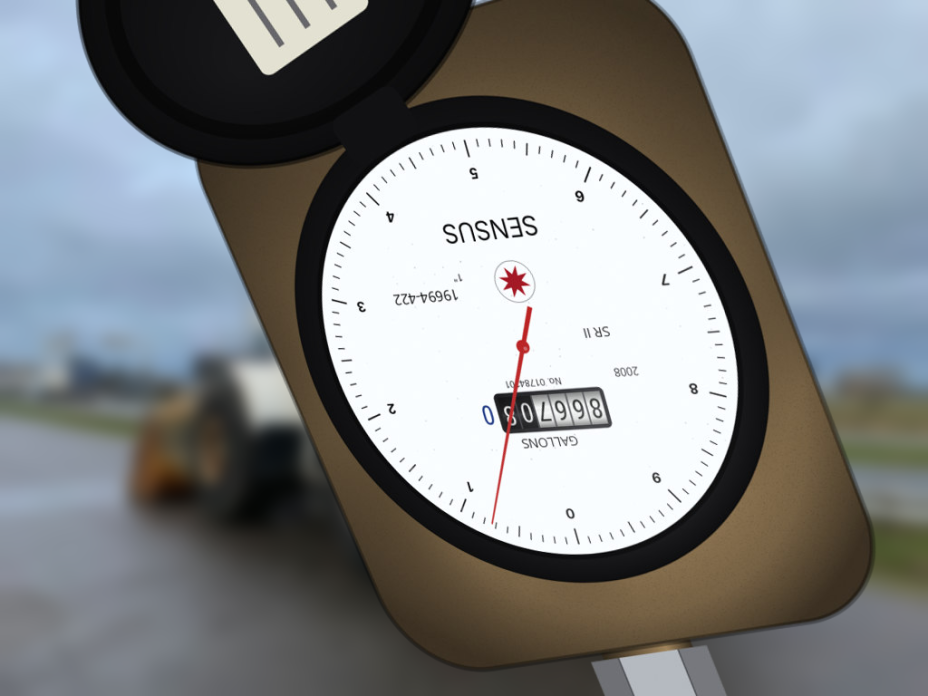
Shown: 8667080.7 gal
